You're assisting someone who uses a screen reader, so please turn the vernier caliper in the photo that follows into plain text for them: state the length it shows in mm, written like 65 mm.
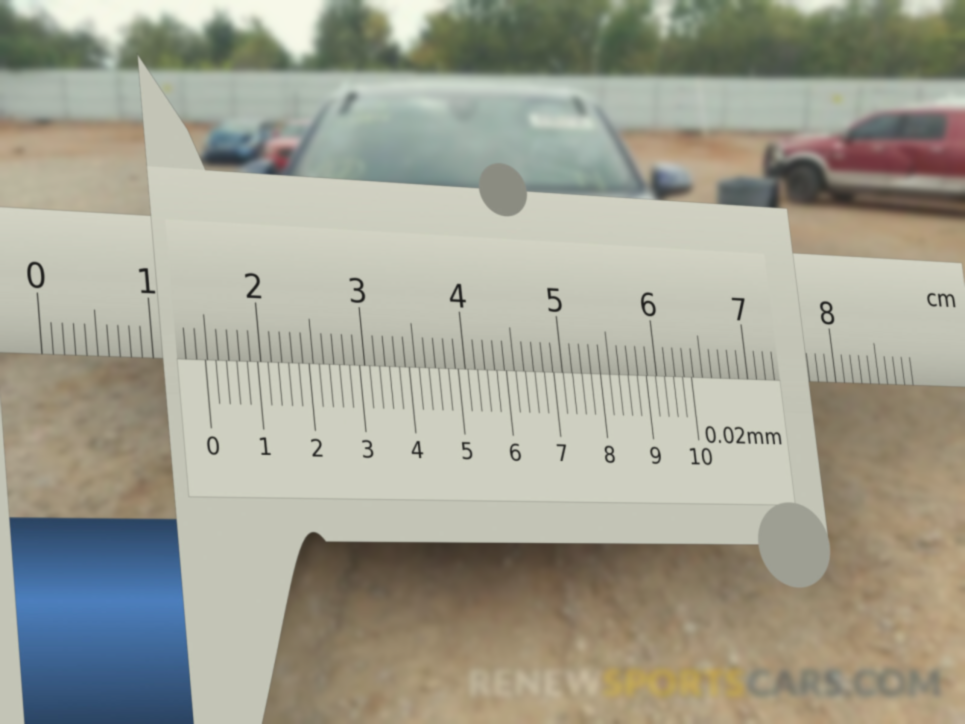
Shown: 14.8 mm
